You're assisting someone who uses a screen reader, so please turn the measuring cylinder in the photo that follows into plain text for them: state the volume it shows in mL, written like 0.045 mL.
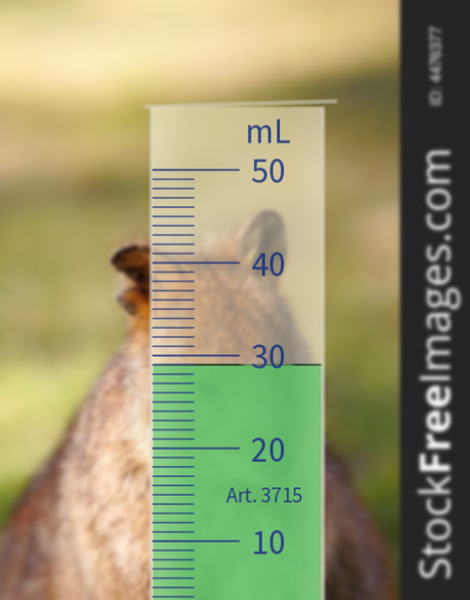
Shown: 29 mL
